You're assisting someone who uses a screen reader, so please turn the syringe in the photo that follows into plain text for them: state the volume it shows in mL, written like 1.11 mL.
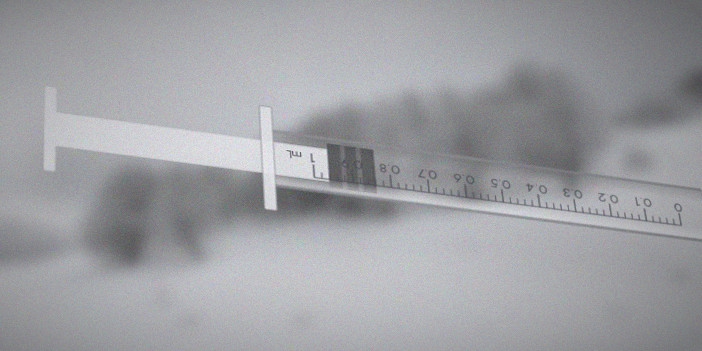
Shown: 0.84 mL
